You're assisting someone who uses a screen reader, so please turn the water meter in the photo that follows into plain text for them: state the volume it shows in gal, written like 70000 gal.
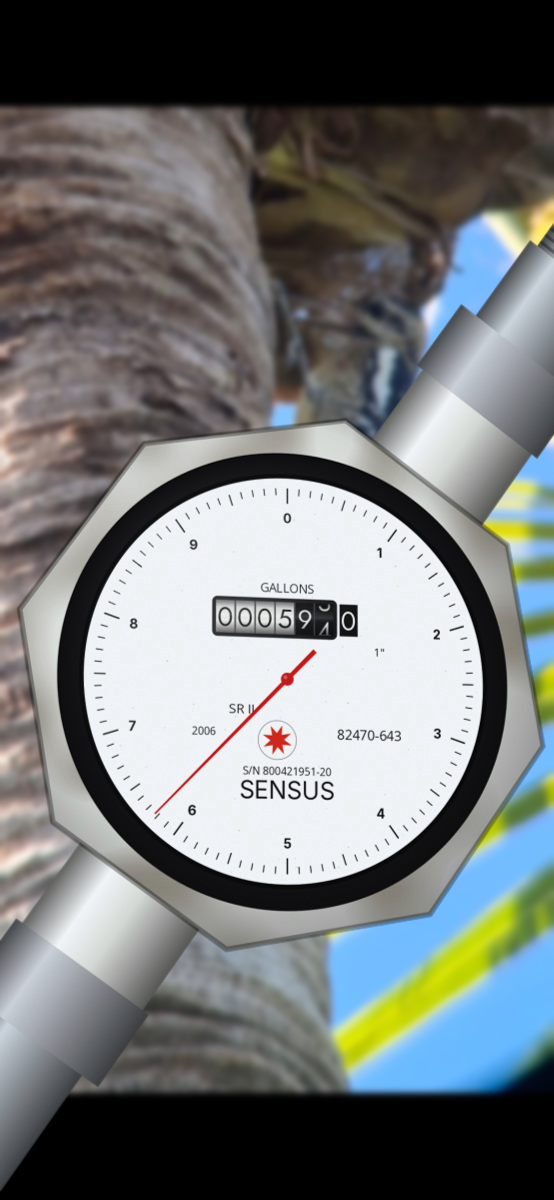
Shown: 5936.2 gal
